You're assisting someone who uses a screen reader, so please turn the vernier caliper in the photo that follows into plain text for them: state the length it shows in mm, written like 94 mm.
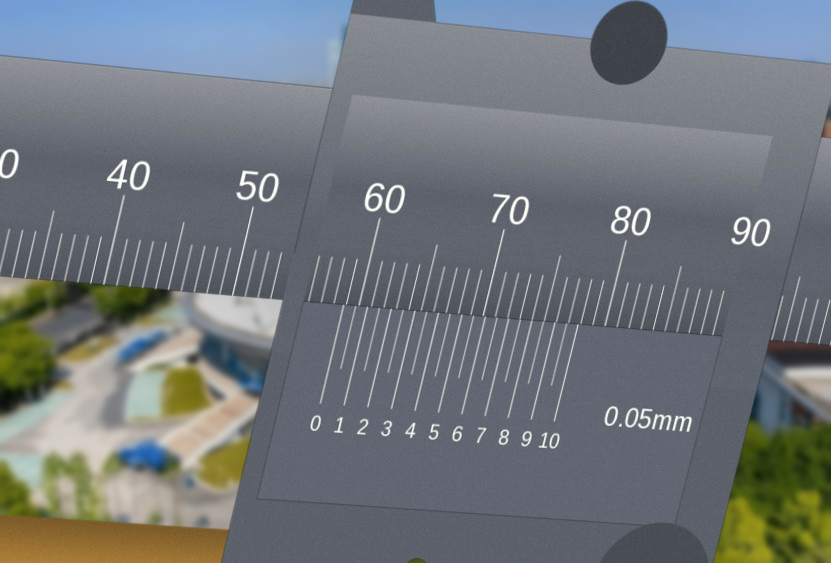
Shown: 58.8 mm
